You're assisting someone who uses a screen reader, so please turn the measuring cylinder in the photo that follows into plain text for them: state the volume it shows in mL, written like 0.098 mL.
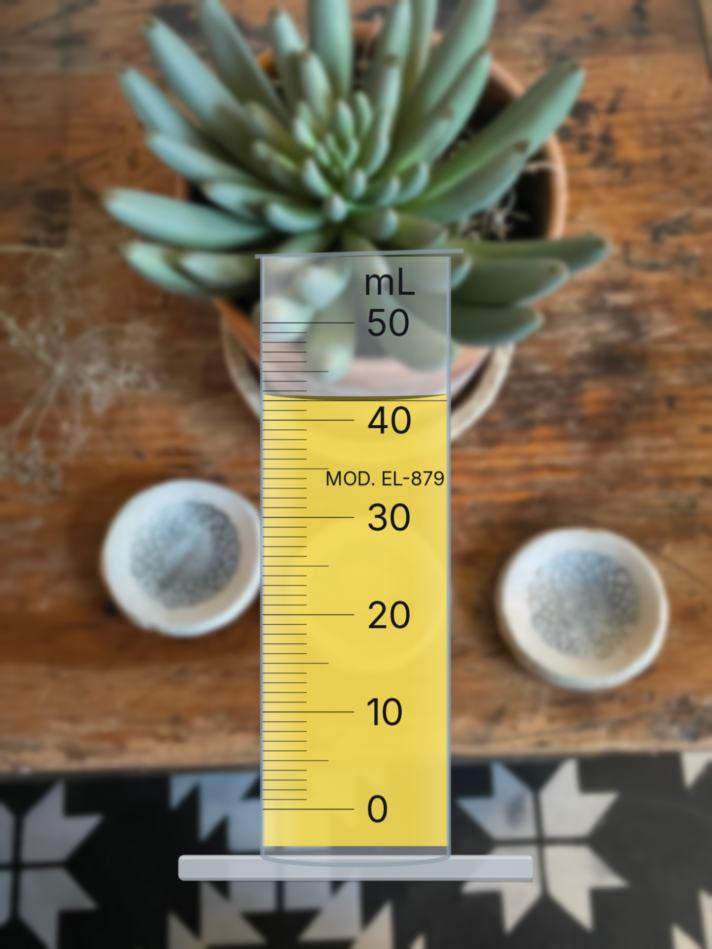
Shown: 42 mL
